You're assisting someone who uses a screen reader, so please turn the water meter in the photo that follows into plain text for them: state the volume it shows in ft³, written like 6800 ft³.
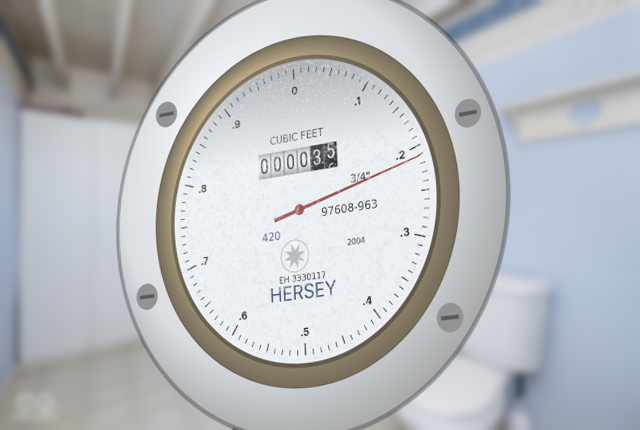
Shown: 35.21 ft³
